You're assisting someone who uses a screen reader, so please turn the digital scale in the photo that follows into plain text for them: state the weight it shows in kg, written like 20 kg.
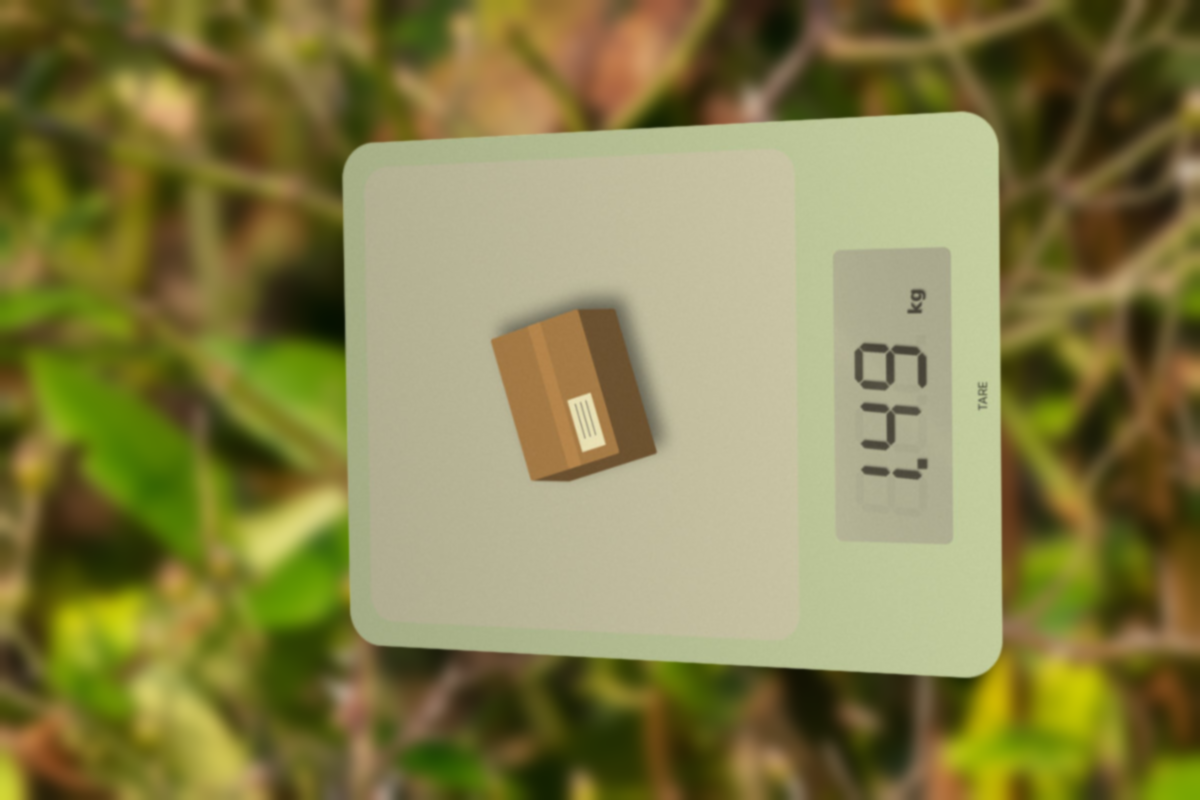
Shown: 1.49 kg
